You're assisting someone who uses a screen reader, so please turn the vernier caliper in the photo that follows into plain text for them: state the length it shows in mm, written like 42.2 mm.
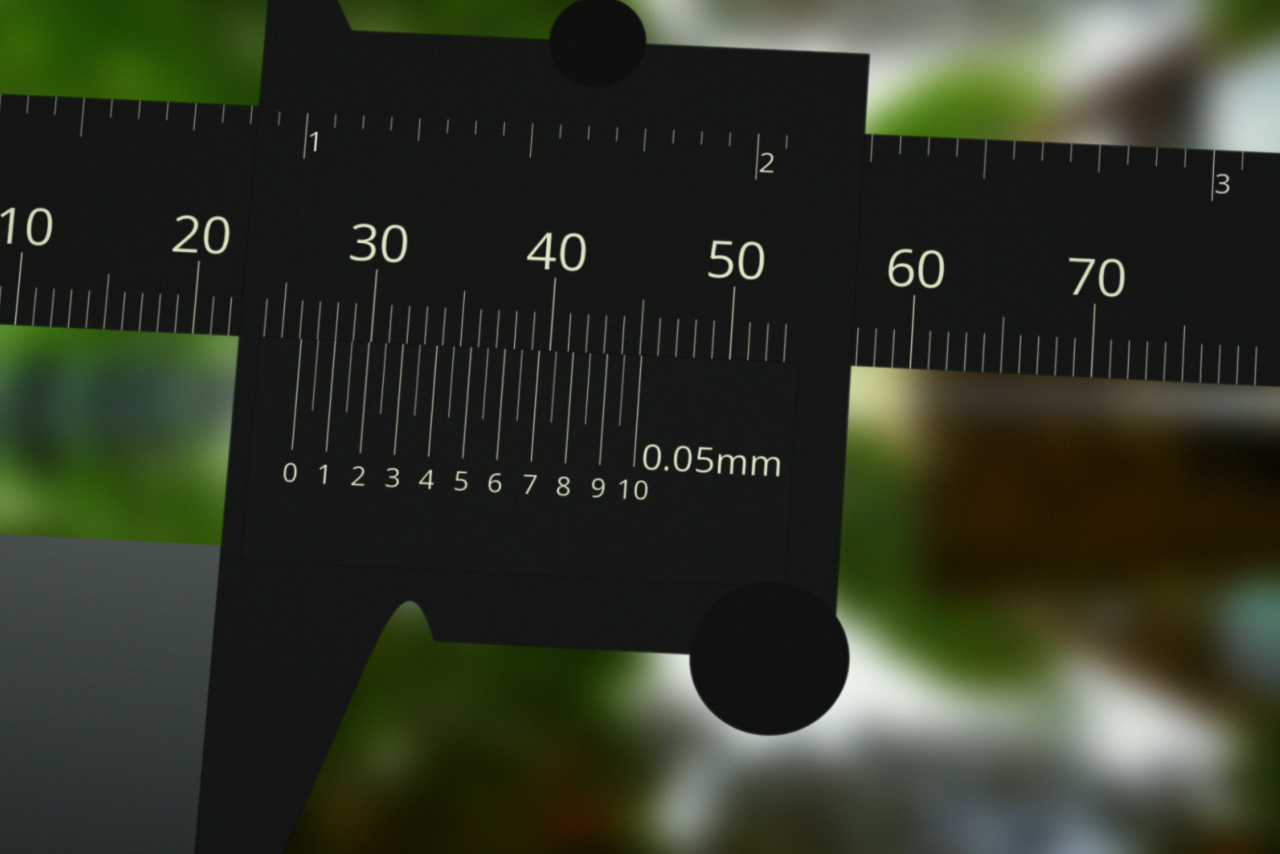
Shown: 26.1 mm
